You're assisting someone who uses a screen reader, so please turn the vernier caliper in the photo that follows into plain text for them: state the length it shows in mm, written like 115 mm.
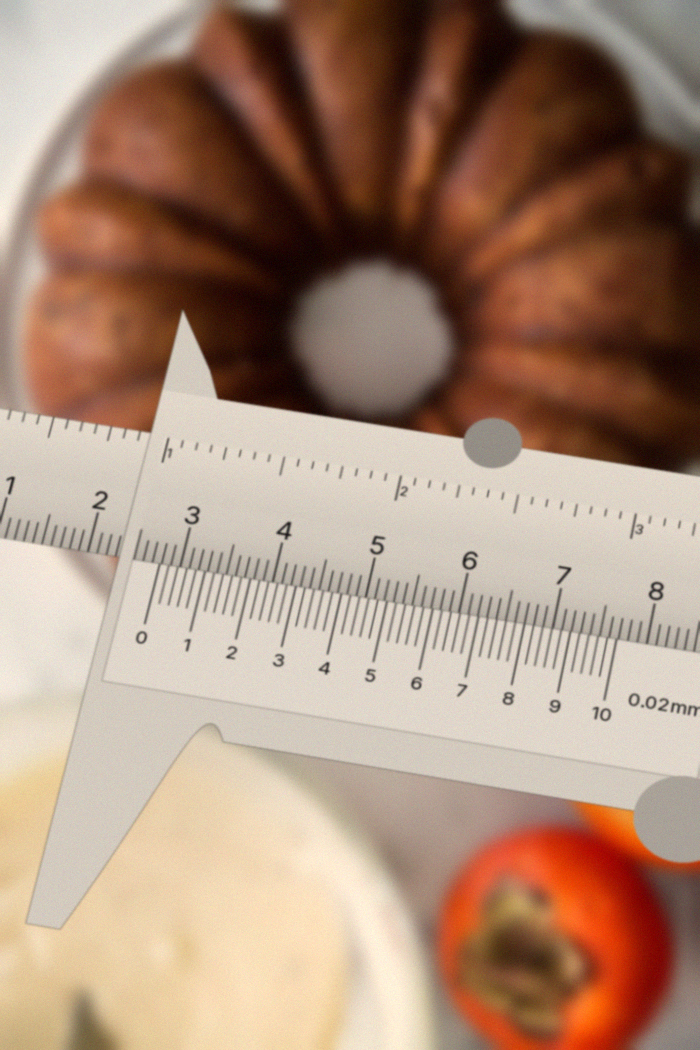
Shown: 27.8 mm
